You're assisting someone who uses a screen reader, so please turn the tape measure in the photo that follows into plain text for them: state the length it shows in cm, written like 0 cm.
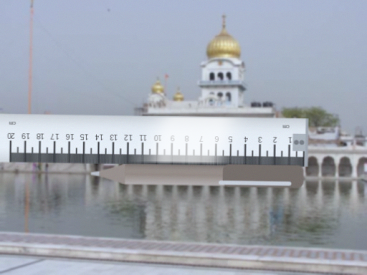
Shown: 14.5 cm
